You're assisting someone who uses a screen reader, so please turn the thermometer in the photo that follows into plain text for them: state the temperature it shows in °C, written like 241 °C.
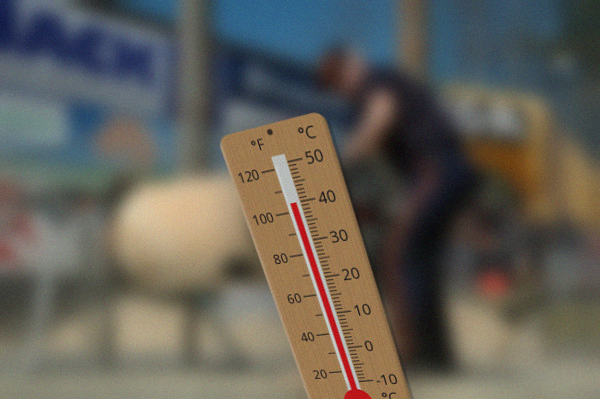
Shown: 40 °C
